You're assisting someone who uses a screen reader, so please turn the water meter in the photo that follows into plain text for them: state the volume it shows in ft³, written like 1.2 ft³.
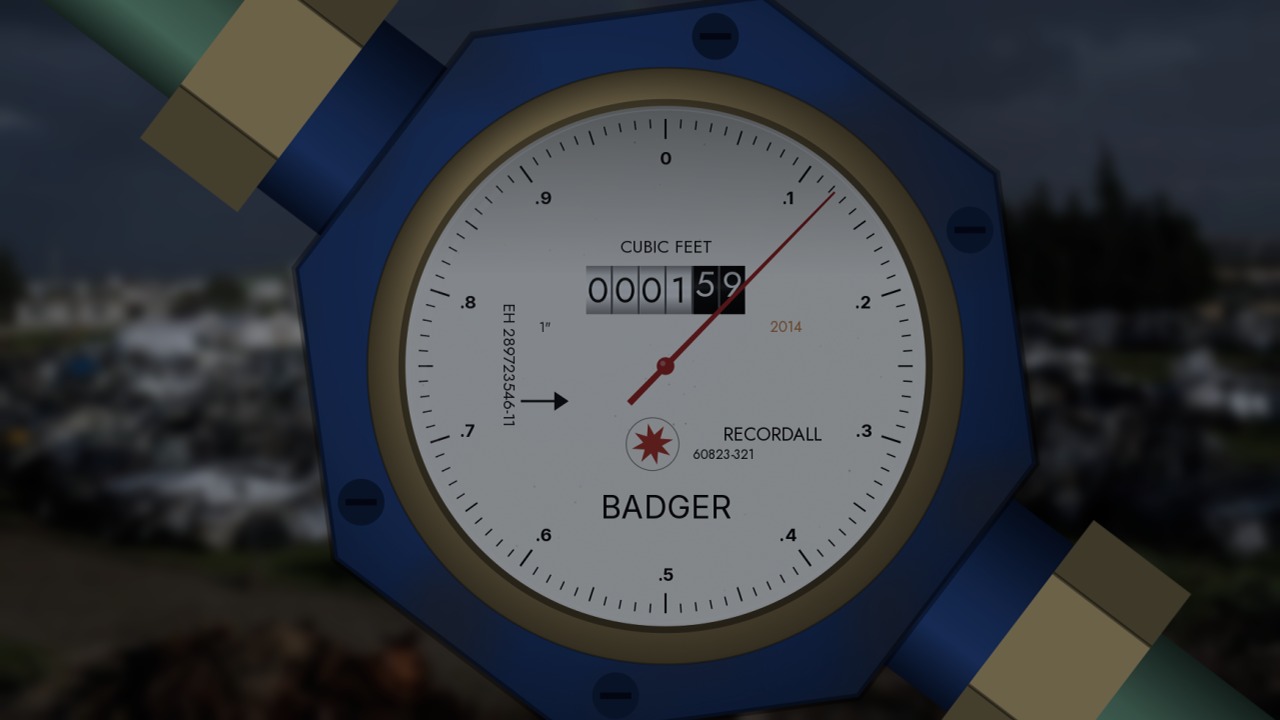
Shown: 159.12 ft³
